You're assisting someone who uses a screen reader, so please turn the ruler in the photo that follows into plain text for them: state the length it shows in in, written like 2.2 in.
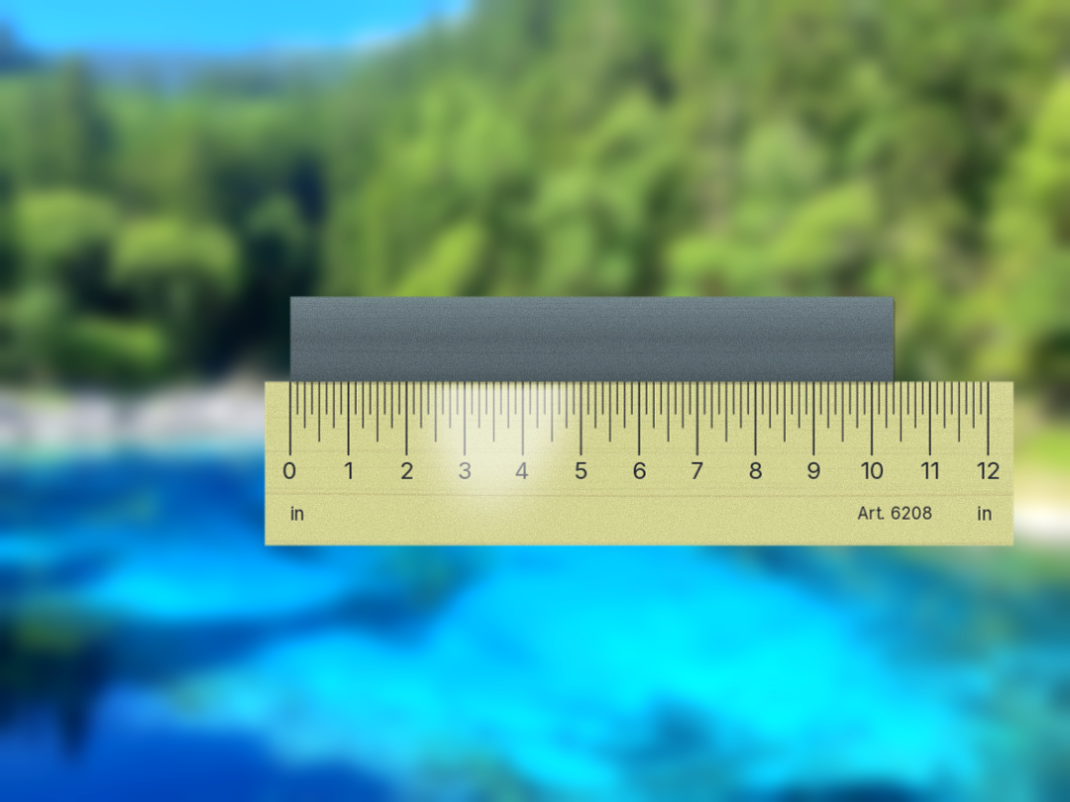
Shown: 10.375 in
